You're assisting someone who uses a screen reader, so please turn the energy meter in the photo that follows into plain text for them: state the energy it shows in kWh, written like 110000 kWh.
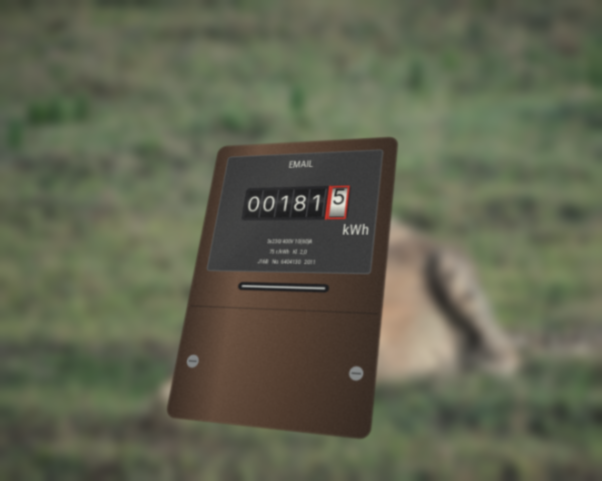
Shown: 181.5 kWh
